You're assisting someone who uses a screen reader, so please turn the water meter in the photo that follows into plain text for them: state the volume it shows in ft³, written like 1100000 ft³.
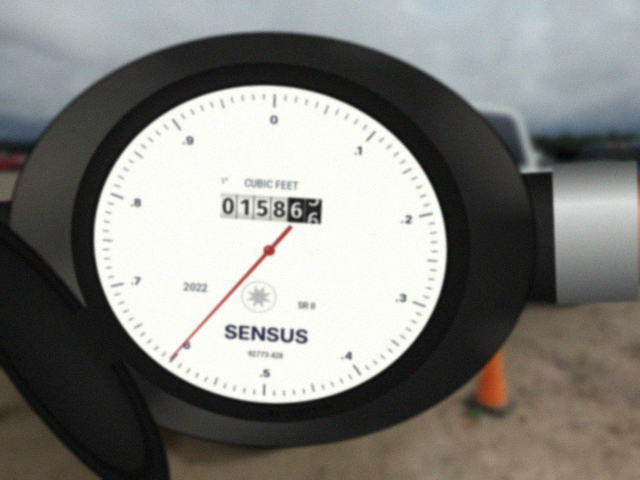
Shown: 15865.60 ft³
